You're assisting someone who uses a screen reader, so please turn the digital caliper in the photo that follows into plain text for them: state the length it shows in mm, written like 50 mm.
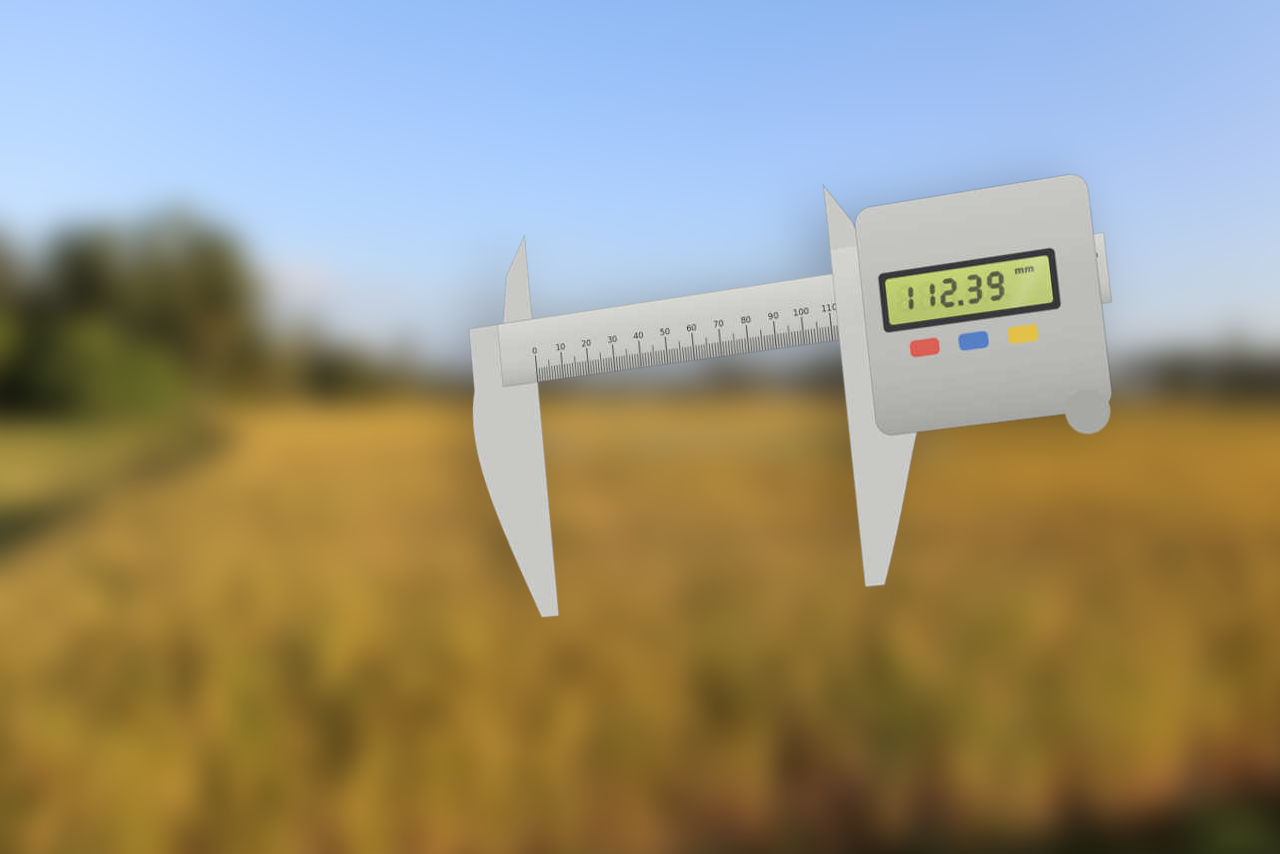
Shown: 112.39 mm
